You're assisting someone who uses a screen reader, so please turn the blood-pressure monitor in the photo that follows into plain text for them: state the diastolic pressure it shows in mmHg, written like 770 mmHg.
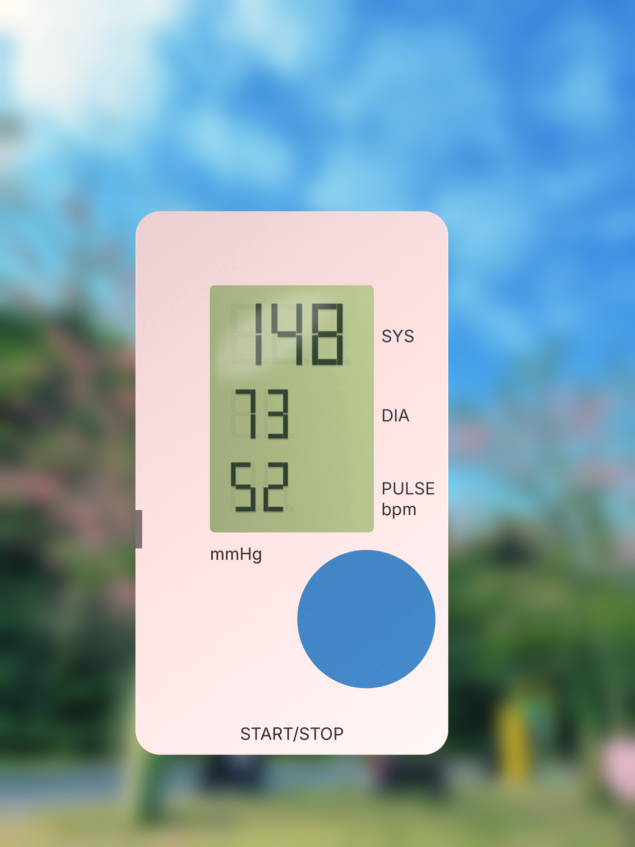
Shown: 73 mmHg
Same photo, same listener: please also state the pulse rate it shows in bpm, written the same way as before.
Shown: 52 bpm
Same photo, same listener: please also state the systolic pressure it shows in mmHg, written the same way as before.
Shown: 148 mmHg
